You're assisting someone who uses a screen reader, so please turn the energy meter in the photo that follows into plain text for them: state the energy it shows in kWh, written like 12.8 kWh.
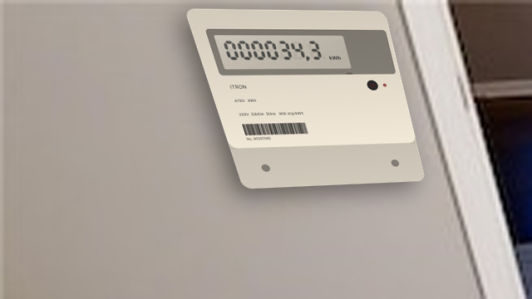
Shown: 34.3 kWh
